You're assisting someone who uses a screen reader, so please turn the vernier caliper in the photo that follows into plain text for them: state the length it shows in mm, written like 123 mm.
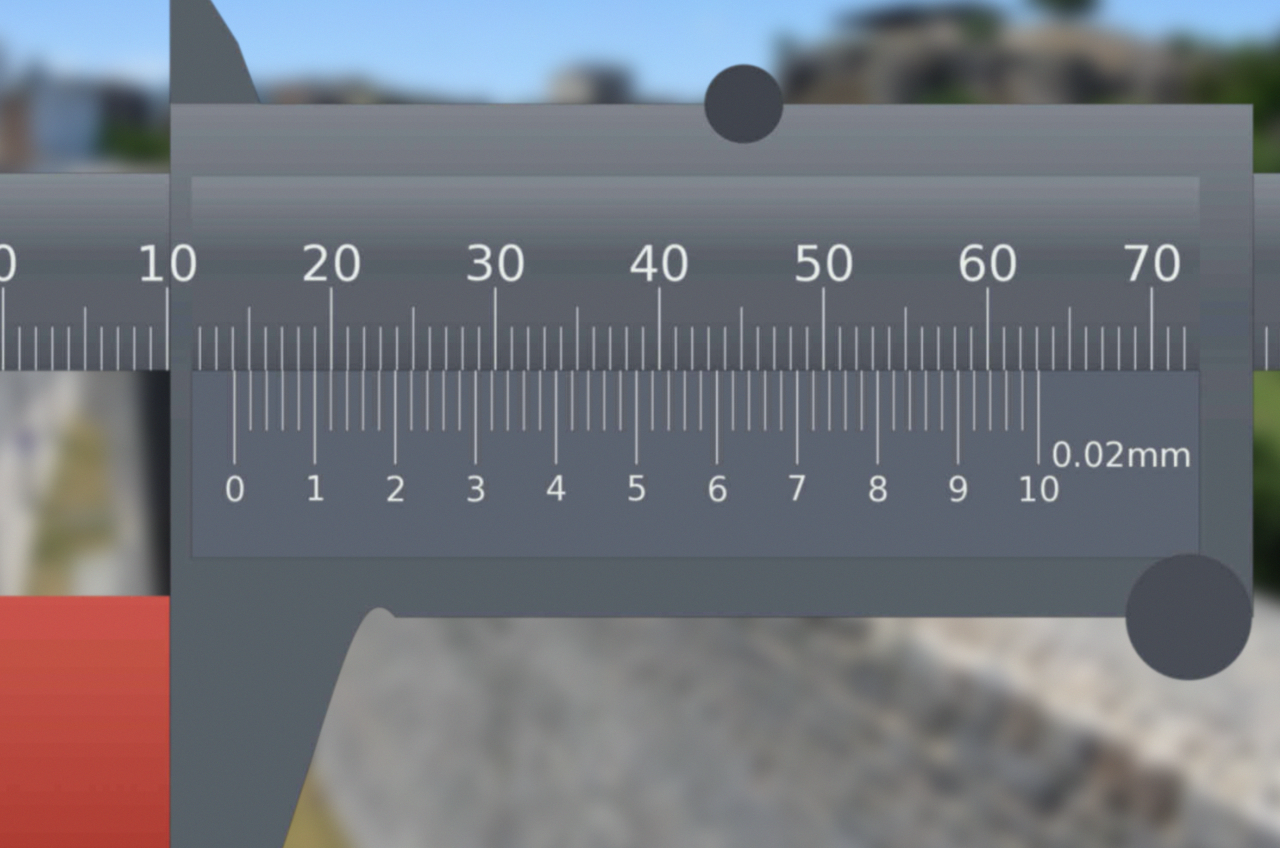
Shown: 14.1 mm
